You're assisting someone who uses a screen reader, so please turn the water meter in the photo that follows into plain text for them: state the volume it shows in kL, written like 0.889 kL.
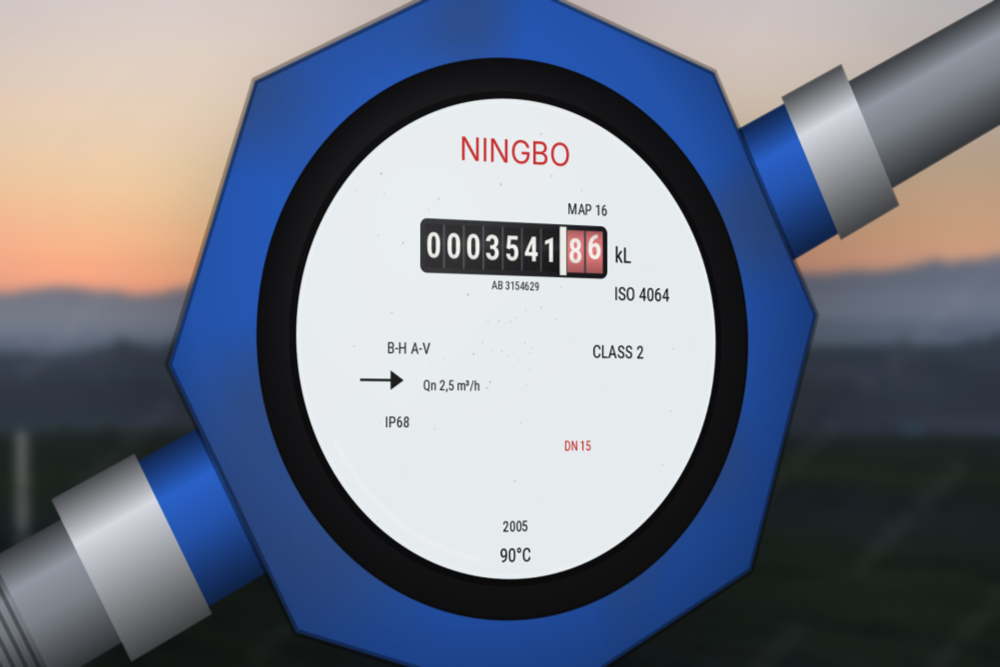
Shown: 3541.86 kL
